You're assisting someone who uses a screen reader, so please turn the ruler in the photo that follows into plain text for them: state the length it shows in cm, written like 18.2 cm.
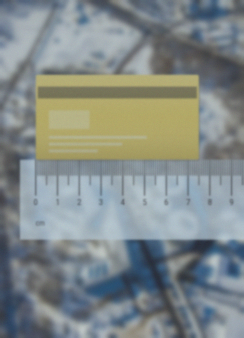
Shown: 7.5 cm
